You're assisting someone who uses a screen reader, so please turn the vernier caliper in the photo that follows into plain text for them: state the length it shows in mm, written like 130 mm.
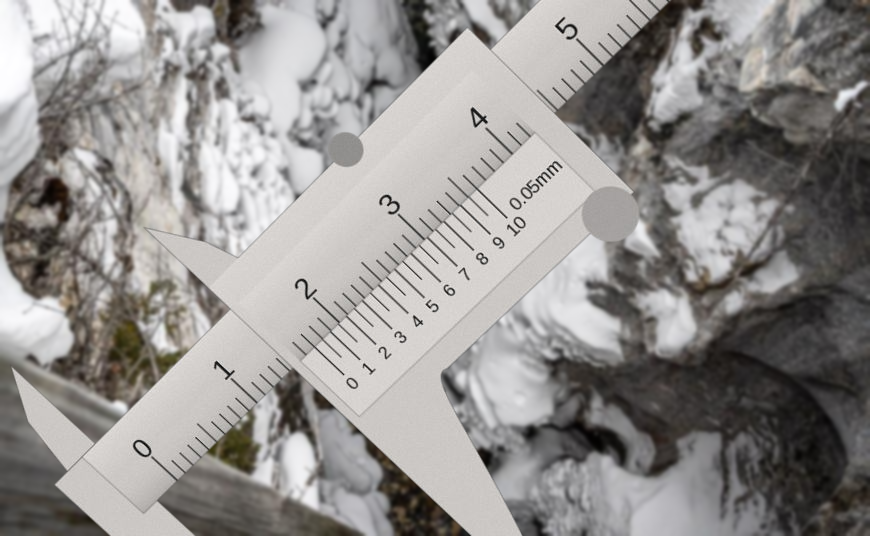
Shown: 17.0 mm
